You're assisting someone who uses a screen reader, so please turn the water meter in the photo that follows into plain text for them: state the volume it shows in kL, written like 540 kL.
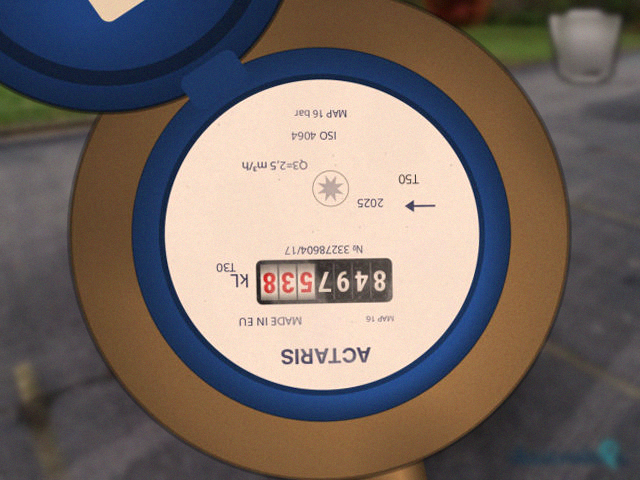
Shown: 8497.538 kL
